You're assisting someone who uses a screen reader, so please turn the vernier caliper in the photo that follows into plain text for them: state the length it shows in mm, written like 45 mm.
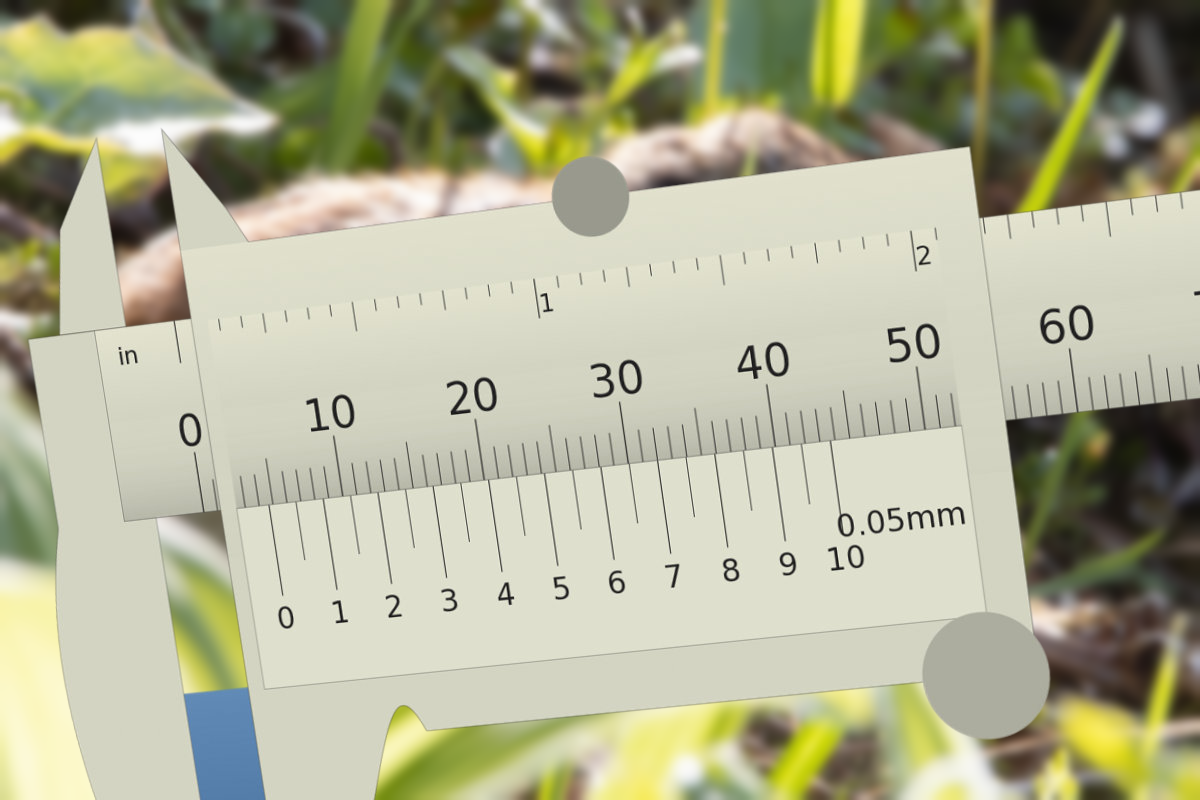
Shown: 4.7 mm
